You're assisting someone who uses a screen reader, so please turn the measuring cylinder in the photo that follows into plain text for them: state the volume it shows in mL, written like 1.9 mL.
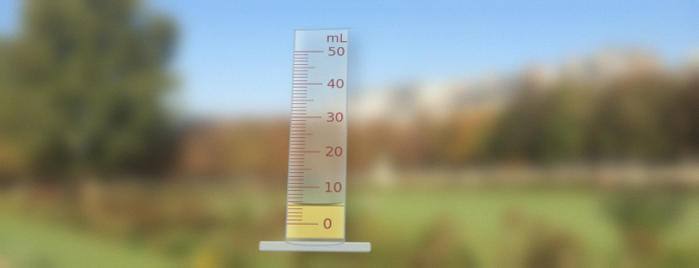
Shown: 5 mL
